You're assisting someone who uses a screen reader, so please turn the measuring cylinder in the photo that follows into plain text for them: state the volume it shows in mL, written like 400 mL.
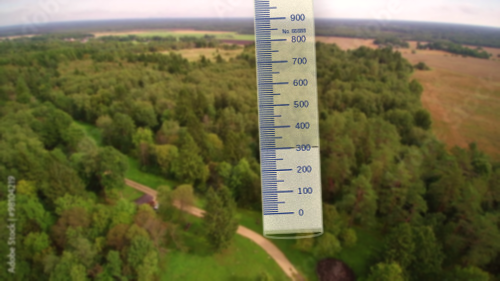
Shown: 300 mL
